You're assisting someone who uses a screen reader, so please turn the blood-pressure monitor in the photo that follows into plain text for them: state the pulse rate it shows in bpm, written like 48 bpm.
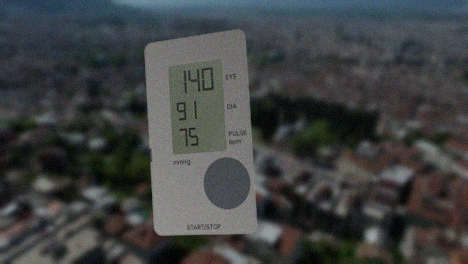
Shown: 75 bpm
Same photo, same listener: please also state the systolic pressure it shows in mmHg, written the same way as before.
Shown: 140 mmHg
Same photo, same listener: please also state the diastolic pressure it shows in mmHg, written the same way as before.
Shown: 91 mmHg
